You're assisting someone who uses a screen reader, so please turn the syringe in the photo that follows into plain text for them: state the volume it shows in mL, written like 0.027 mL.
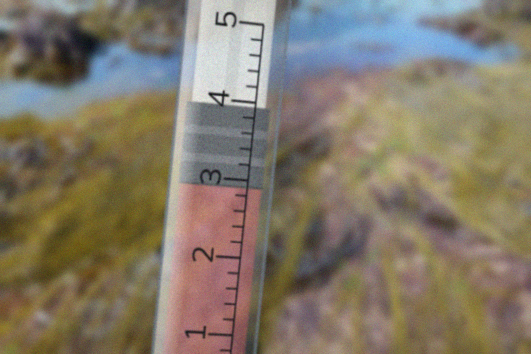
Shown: 2.9 mL
